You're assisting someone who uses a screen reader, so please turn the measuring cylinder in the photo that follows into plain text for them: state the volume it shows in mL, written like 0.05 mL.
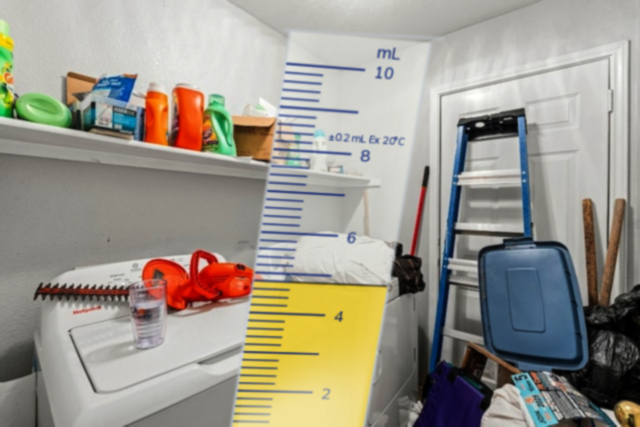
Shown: 4.8 mL
